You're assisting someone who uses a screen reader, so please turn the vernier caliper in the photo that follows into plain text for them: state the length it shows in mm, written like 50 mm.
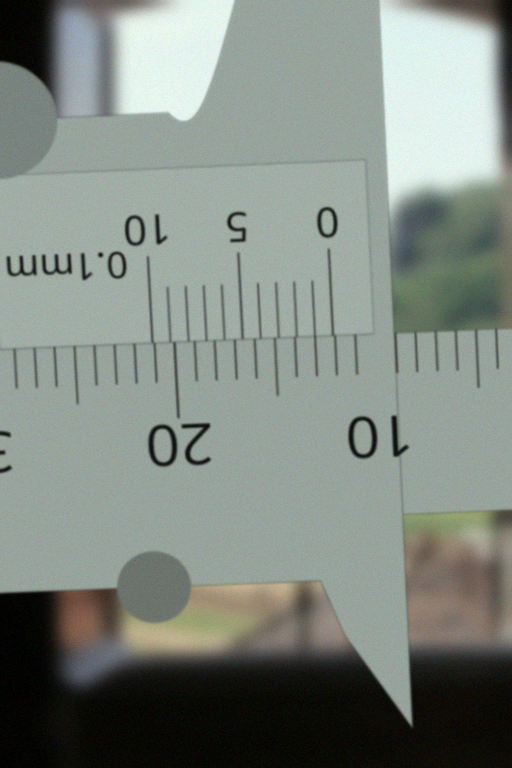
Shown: 12.1 mm
